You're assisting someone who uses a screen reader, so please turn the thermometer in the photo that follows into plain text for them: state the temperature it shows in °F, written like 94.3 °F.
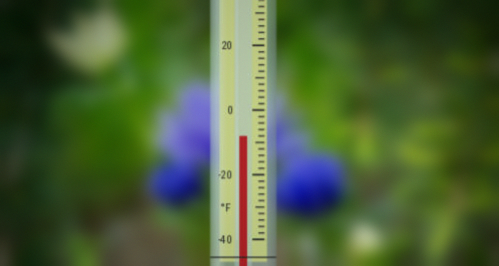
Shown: -8 °F
